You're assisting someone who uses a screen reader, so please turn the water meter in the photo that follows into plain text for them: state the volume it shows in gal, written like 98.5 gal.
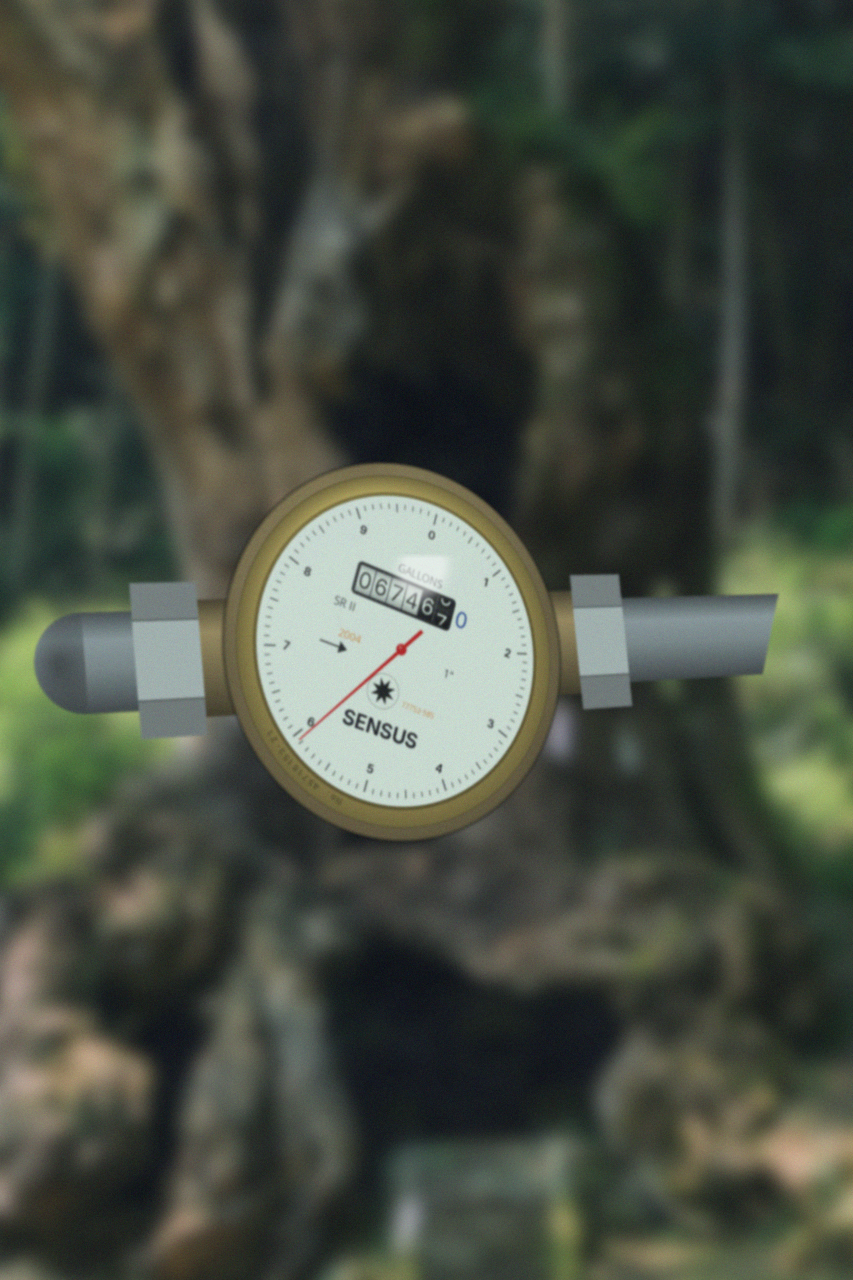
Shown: 674665.9 gal
